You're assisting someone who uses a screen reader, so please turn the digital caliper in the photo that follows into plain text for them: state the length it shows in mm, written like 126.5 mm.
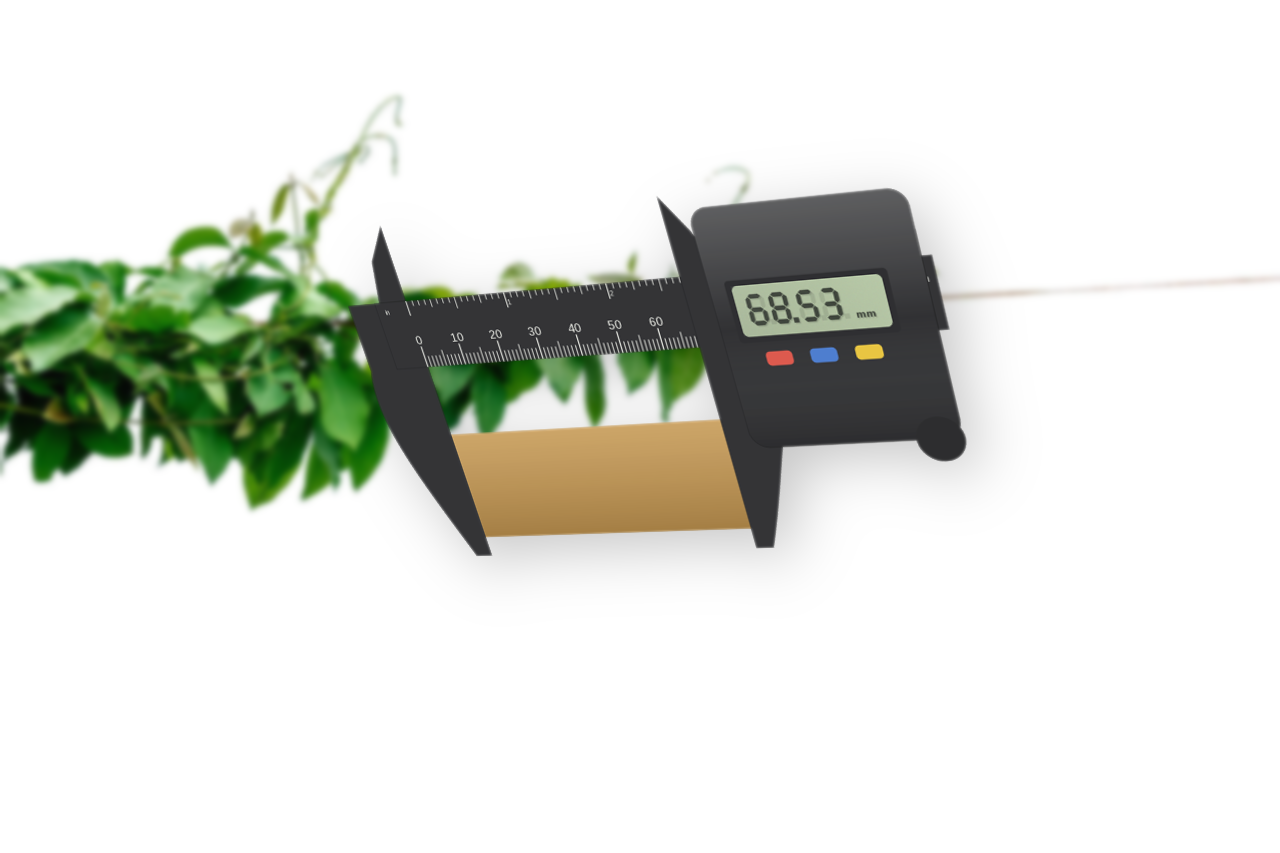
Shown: 68.53 mm
